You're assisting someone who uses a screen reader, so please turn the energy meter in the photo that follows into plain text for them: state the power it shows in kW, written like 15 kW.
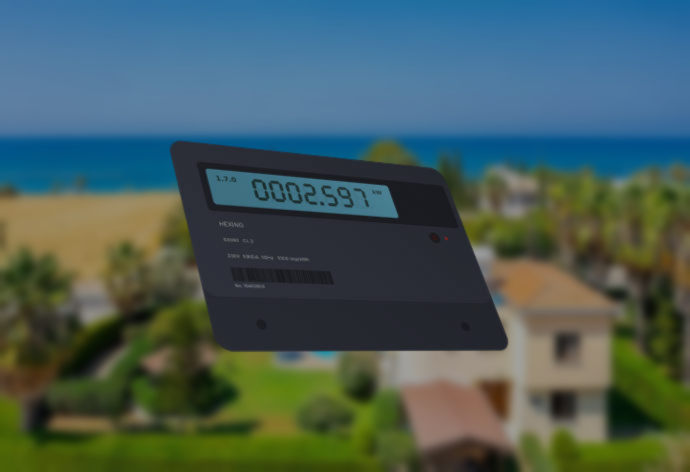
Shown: 2.597 kW
